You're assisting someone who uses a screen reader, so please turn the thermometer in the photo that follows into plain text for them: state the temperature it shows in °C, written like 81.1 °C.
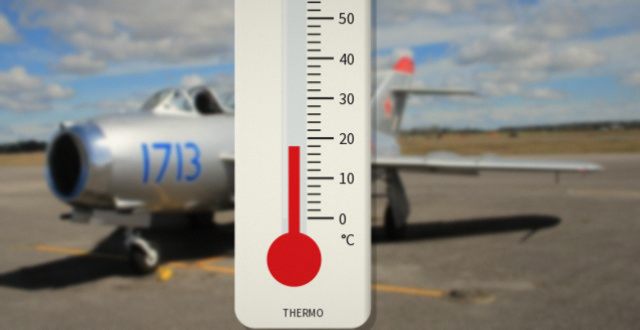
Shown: 18 °C
